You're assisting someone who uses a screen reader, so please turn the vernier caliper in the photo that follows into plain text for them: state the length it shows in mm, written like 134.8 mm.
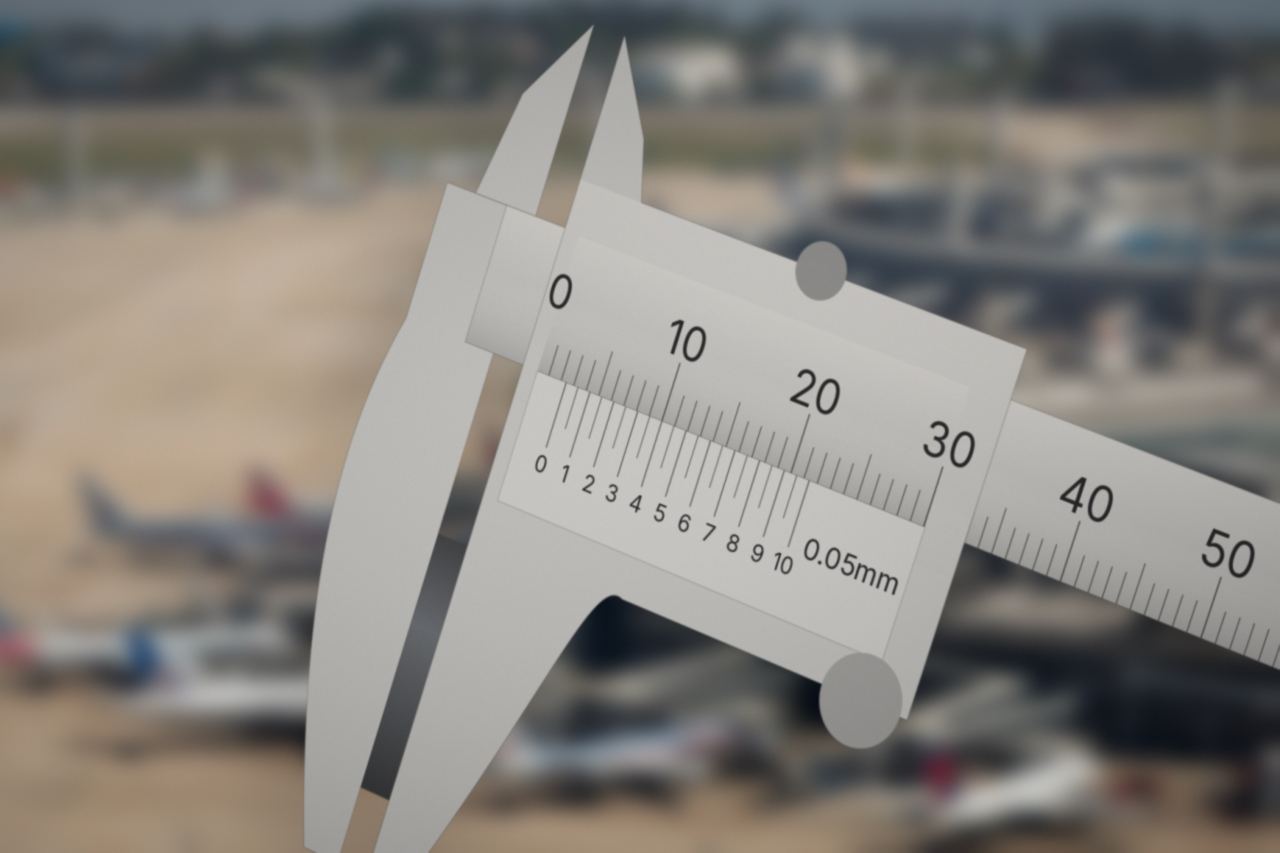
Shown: 2.4 mm
